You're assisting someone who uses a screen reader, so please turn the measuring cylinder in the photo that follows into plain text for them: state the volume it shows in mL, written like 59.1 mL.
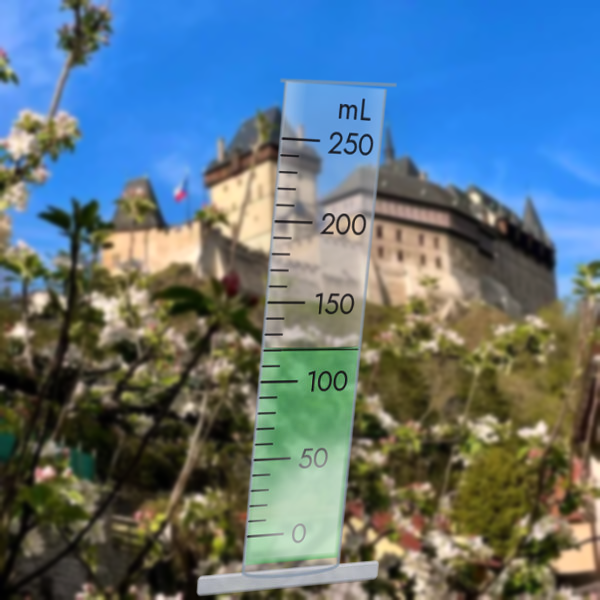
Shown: 120 mL
